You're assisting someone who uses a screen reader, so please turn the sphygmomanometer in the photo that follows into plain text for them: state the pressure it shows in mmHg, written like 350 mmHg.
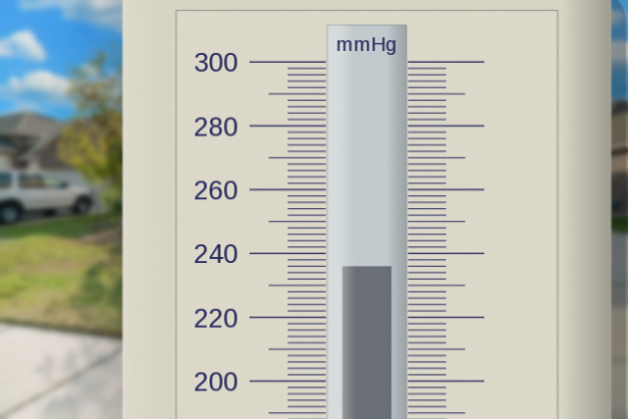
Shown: 236 mmHg
